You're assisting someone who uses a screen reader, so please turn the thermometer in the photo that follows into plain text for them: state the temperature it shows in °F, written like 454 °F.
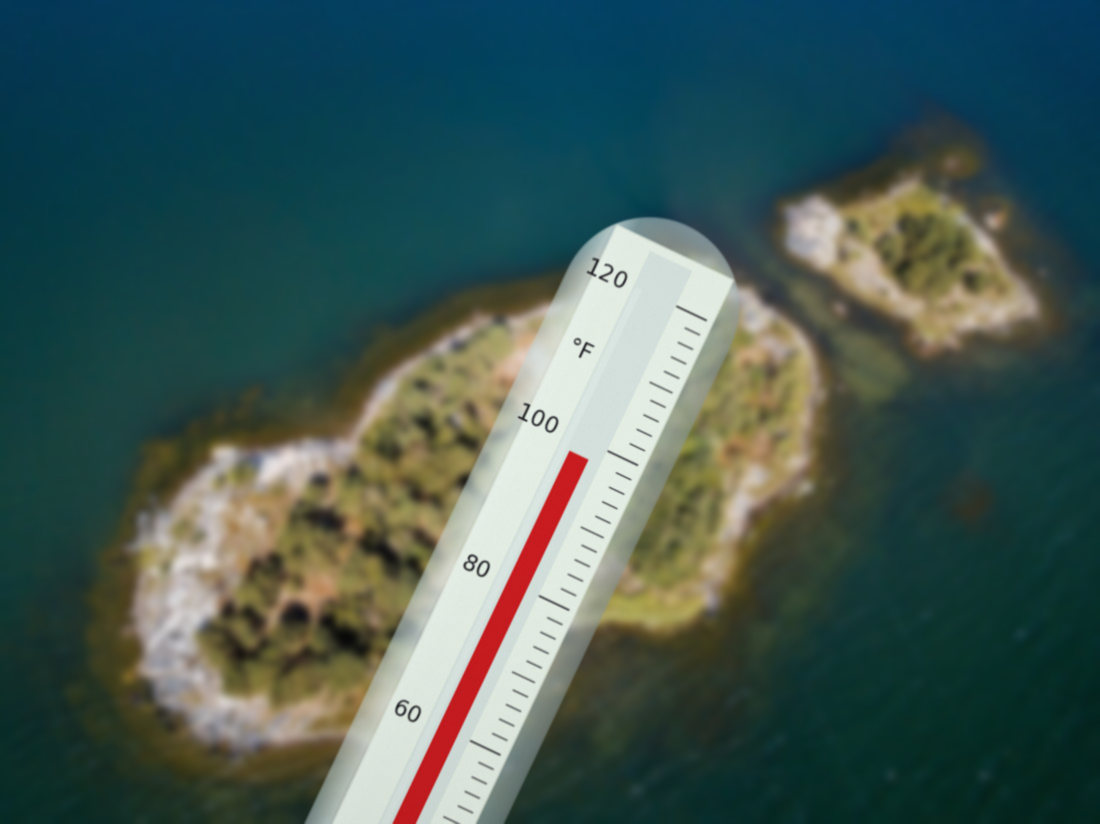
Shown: 98 °F
